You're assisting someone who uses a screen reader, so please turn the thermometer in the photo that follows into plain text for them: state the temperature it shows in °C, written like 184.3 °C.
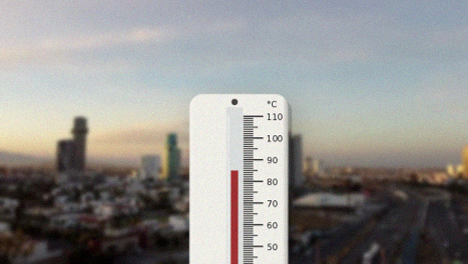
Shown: 85 °C
